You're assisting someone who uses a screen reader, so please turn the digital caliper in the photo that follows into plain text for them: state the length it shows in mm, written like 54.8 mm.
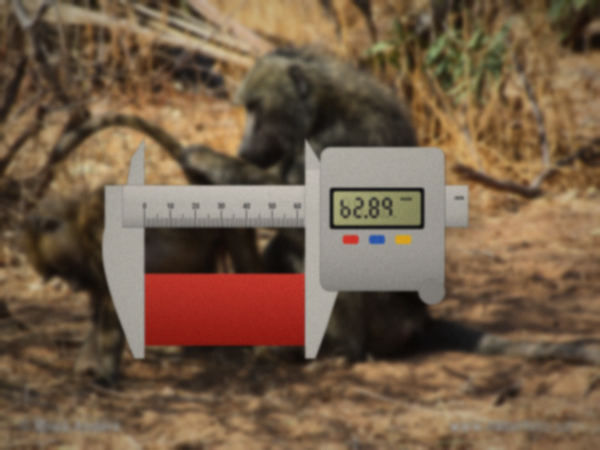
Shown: 62.89 mm
